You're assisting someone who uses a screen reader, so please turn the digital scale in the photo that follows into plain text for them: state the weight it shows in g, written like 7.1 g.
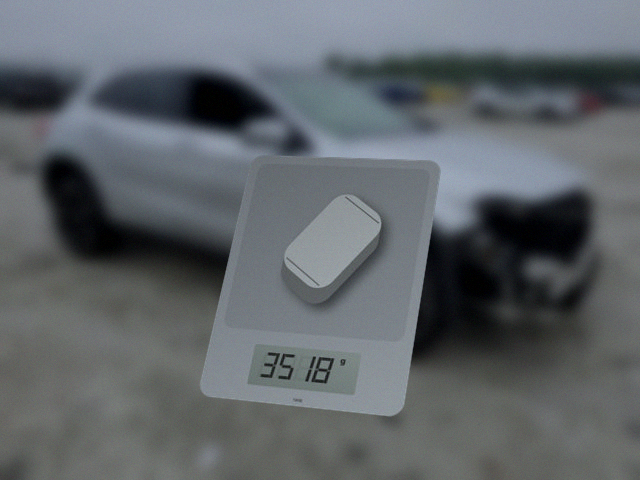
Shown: 3518 g
